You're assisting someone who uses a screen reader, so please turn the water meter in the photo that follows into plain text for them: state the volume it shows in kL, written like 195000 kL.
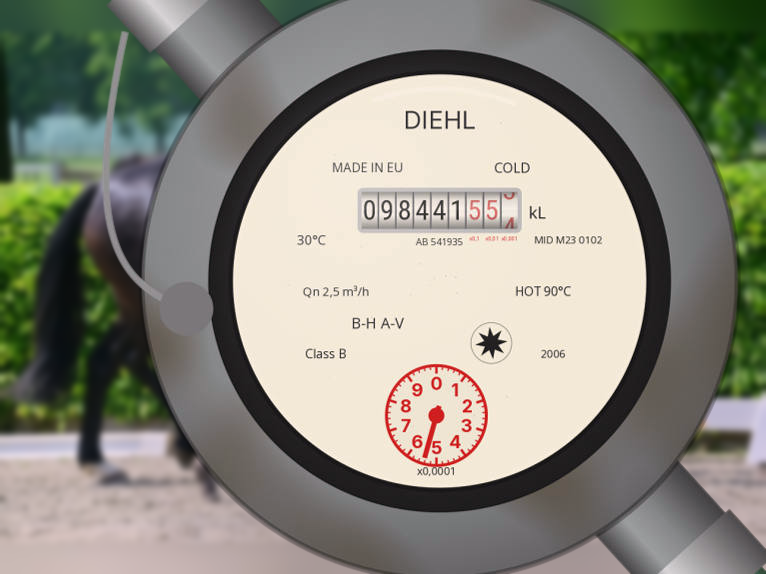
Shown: 98441.5535 kL
